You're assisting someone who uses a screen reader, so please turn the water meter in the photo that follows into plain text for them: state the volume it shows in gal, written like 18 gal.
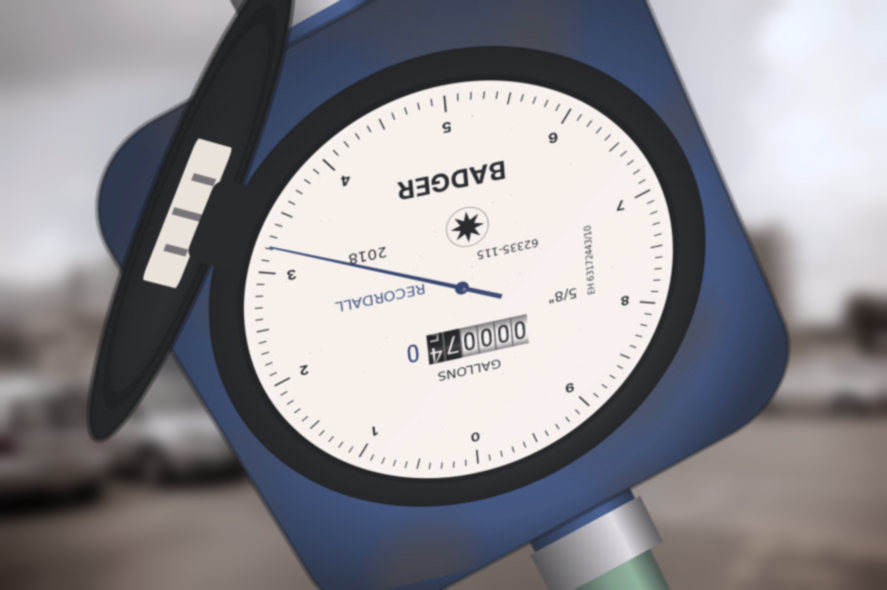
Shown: 743.2 gal
